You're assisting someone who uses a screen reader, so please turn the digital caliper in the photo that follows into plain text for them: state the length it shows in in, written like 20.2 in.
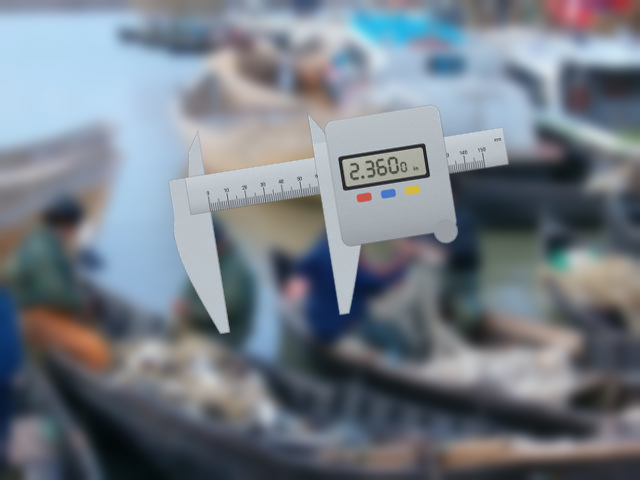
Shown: 2.3600 in
